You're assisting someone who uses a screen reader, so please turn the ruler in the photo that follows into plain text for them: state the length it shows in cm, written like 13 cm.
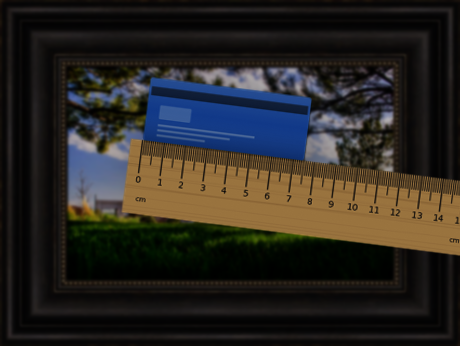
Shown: 7.5 cm
